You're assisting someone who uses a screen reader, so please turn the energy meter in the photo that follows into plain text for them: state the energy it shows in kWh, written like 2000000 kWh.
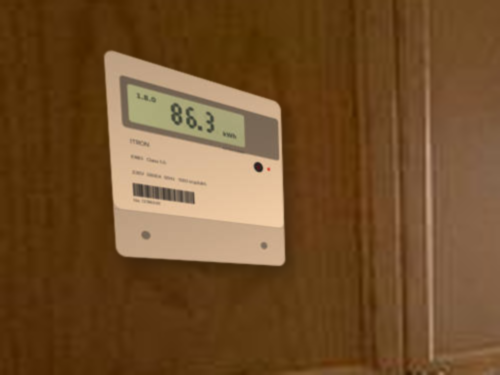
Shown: 86.3 kWh
